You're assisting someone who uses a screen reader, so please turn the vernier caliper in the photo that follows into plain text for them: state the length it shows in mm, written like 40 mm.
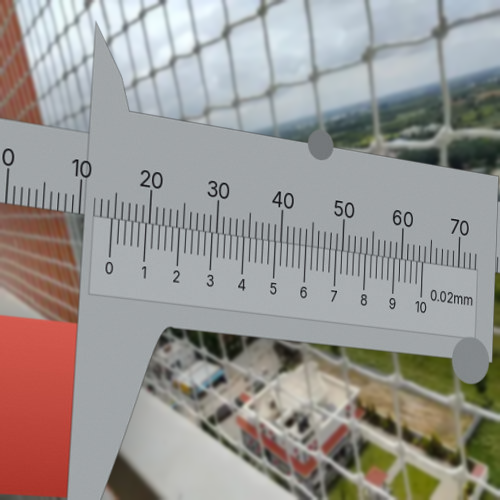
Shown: 14.6 mm
